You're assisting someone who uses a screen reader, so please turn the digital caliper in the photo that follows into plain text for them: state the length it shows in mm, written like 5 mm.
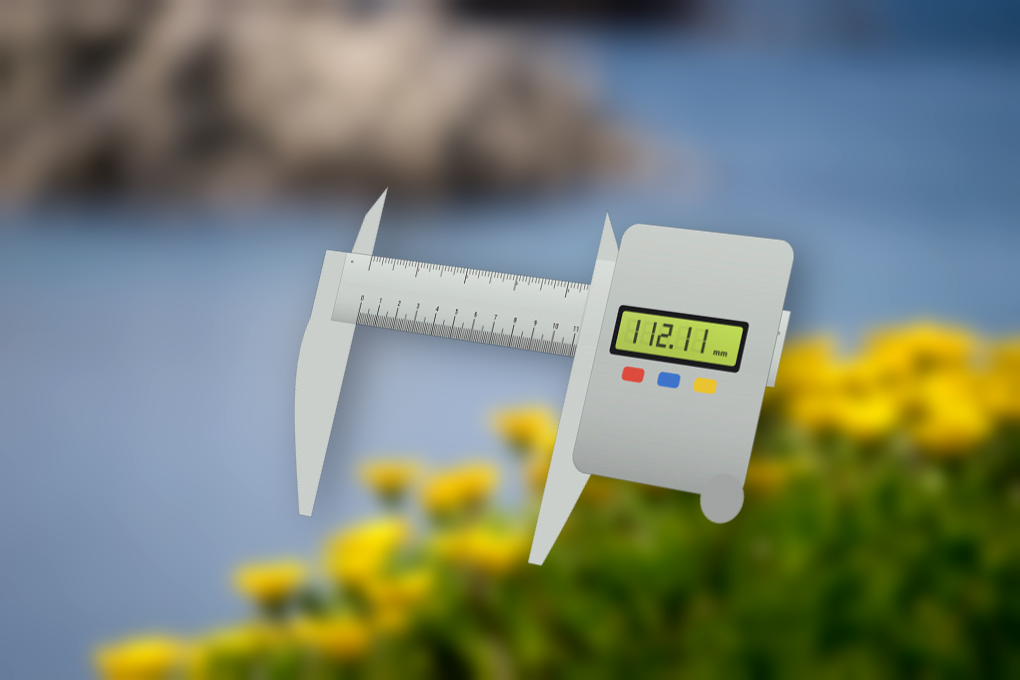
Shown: 112.11 mm
